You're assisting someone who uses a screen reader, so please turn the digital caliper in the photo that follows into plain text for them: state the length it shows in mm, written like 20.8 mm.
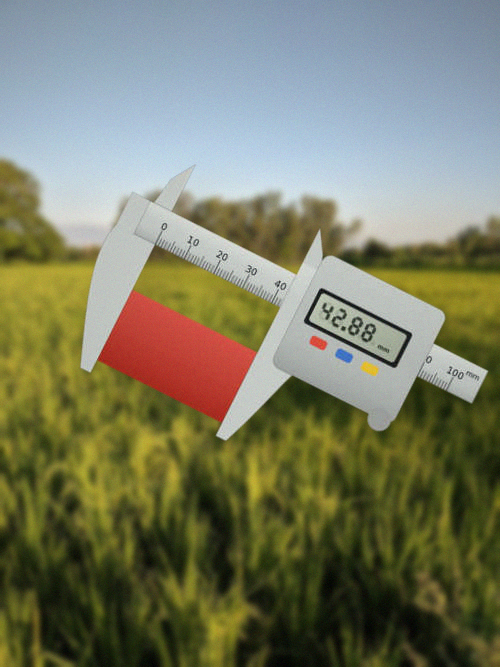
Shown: 42.88 mm
